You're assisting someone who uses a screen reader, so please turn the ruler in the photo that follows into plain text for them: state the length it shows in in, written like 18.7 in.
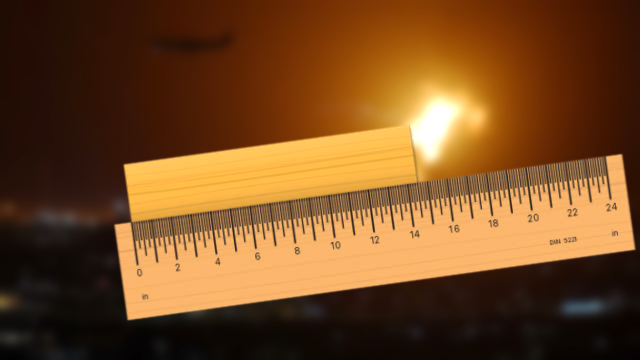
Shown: 14.5 in
